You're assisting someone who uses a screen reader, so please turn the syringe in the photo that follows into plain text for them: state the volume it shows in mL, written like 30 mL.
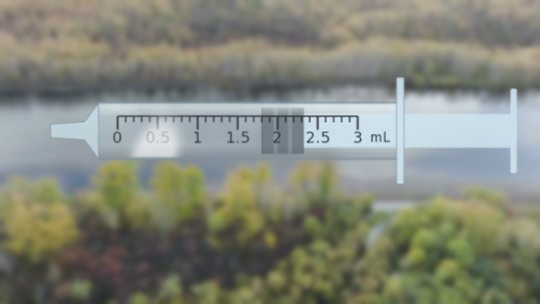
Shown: 1.8 mL
